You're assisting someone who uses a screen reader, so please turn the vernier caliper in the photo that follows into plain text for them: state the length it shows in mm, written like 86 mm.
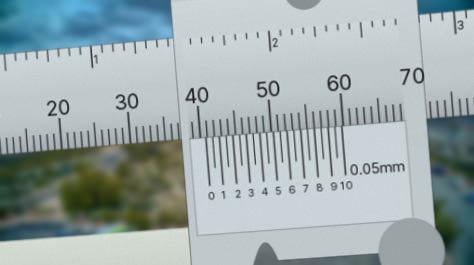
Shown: 40.8 mm
